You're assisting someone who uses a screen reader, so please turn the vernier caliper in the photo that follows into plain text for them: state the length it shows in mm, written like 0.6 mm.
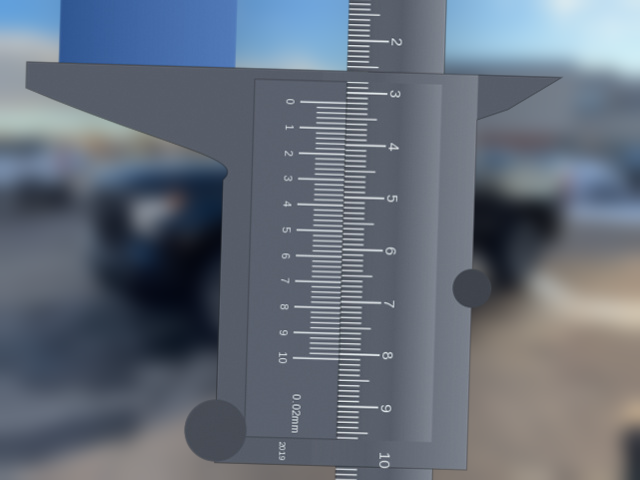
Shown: 32.0 mm
